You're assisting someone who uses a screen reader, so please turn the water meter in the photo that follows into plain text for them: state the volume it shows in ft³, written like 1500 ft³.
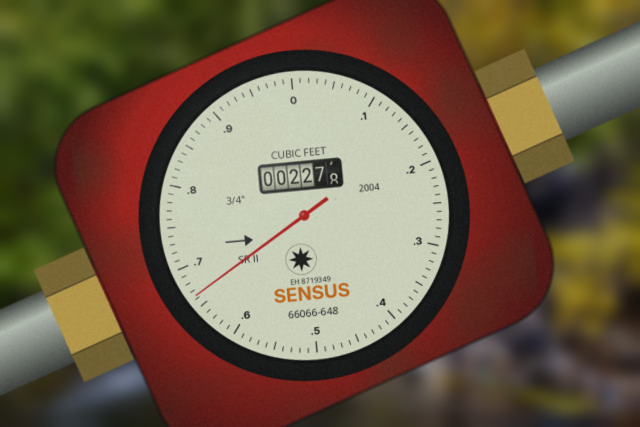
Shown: 2277.66 ft³
